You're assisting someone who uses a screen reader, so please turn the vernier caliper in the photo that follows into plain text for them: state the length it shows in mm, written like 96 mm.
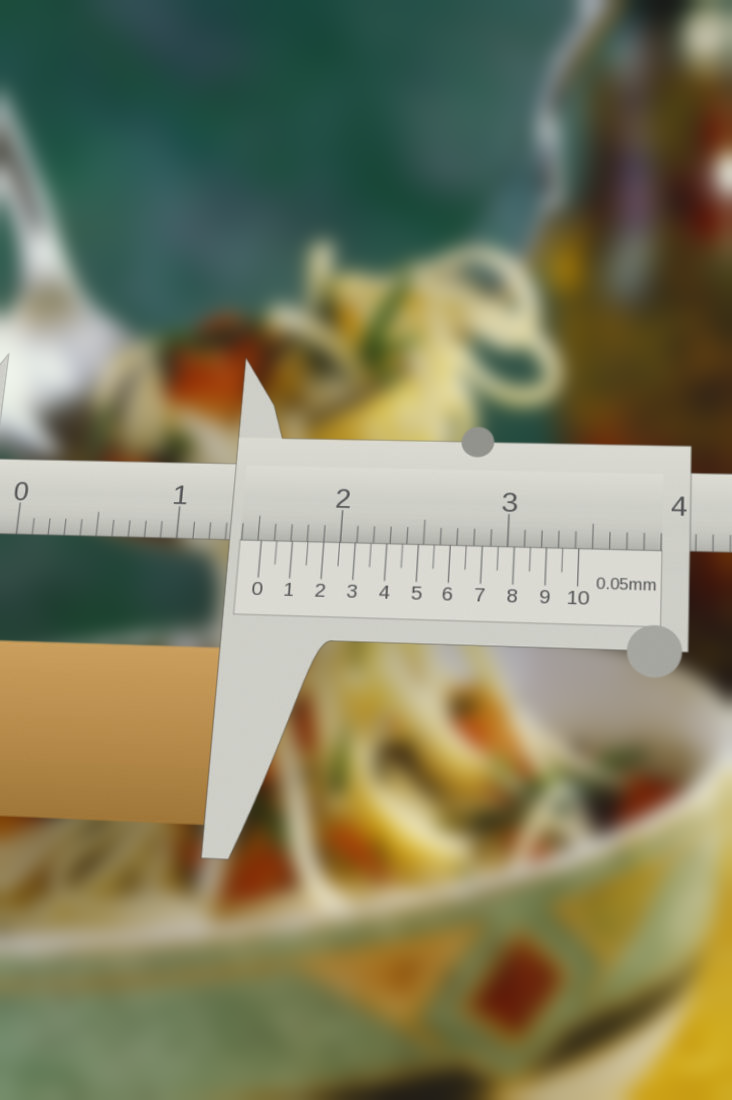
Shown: 15.2 mm
